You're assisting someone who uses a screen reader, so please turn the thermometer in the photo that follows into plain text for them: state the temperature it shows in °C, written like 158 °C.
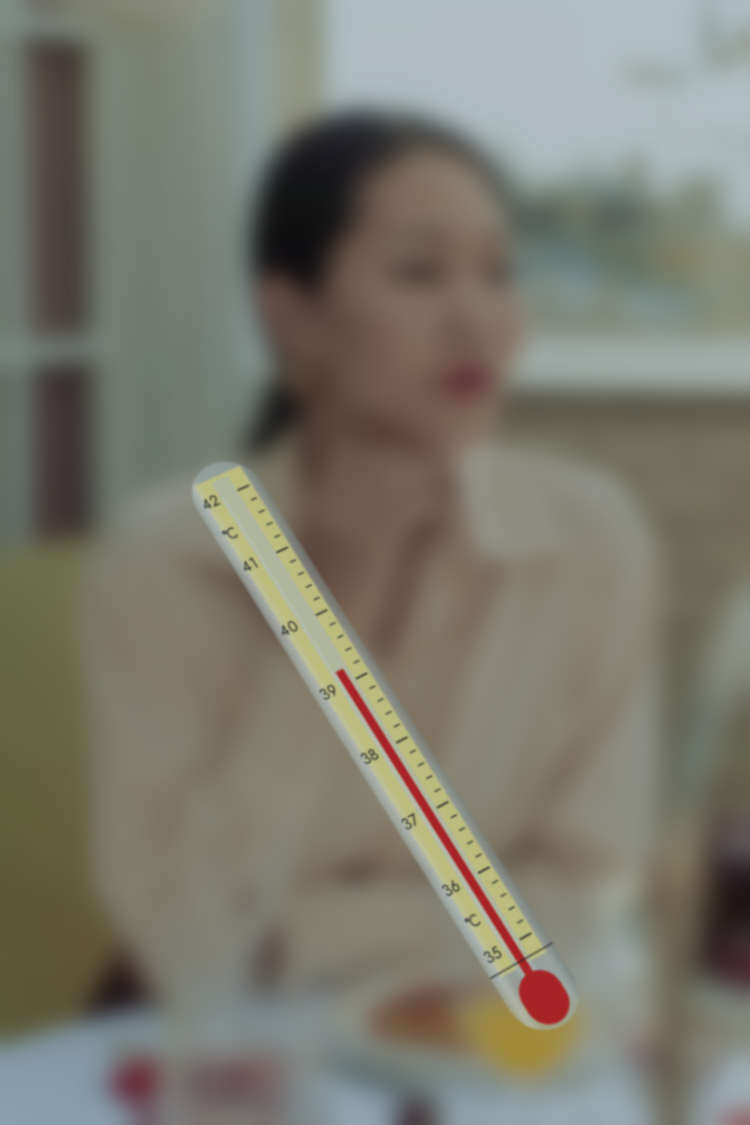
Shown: 39.2 °C
